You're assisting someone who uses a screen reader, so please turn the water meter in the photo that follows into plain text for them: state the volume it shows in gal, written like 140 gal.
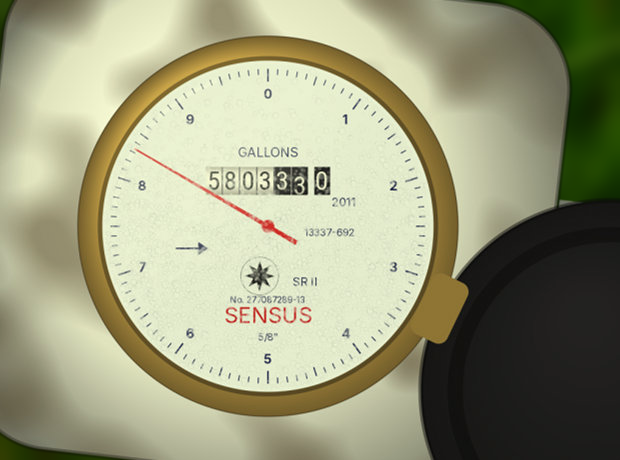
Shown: 5803328.3 gal
